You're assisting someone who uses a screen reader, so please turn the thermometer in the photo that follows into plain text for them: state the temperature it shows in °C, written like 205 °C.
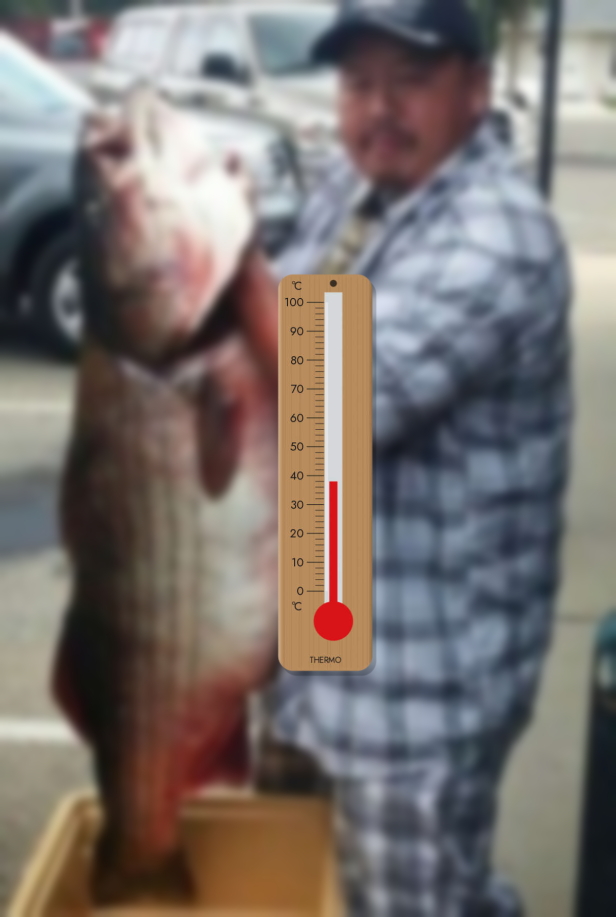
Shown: 38 °C
